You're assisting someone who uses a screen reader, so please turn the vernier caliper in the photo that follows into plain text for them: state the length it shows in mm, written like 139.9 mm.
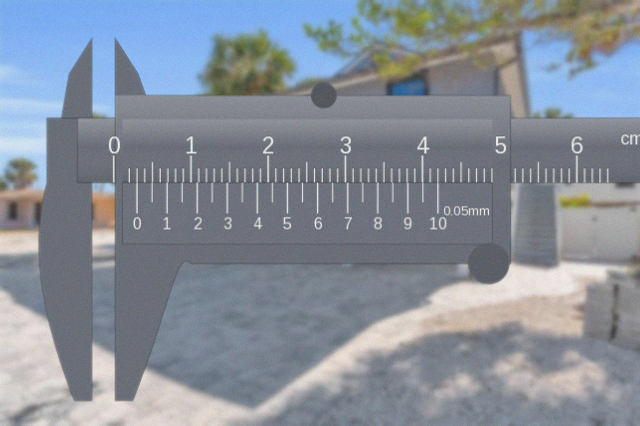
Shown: 3.0 mm
